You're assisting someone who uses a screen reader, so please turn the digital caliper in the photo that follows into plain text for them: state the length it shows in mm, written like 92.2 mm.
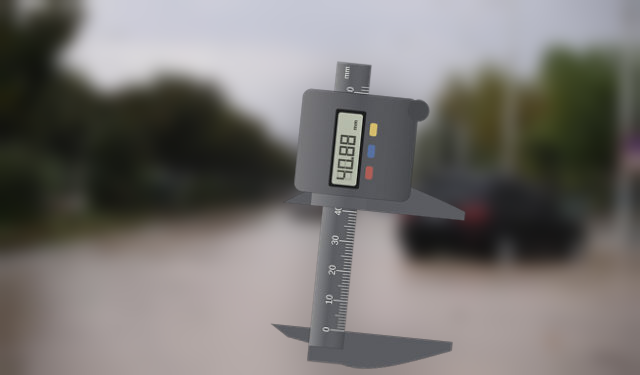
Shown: 40.88 mm
